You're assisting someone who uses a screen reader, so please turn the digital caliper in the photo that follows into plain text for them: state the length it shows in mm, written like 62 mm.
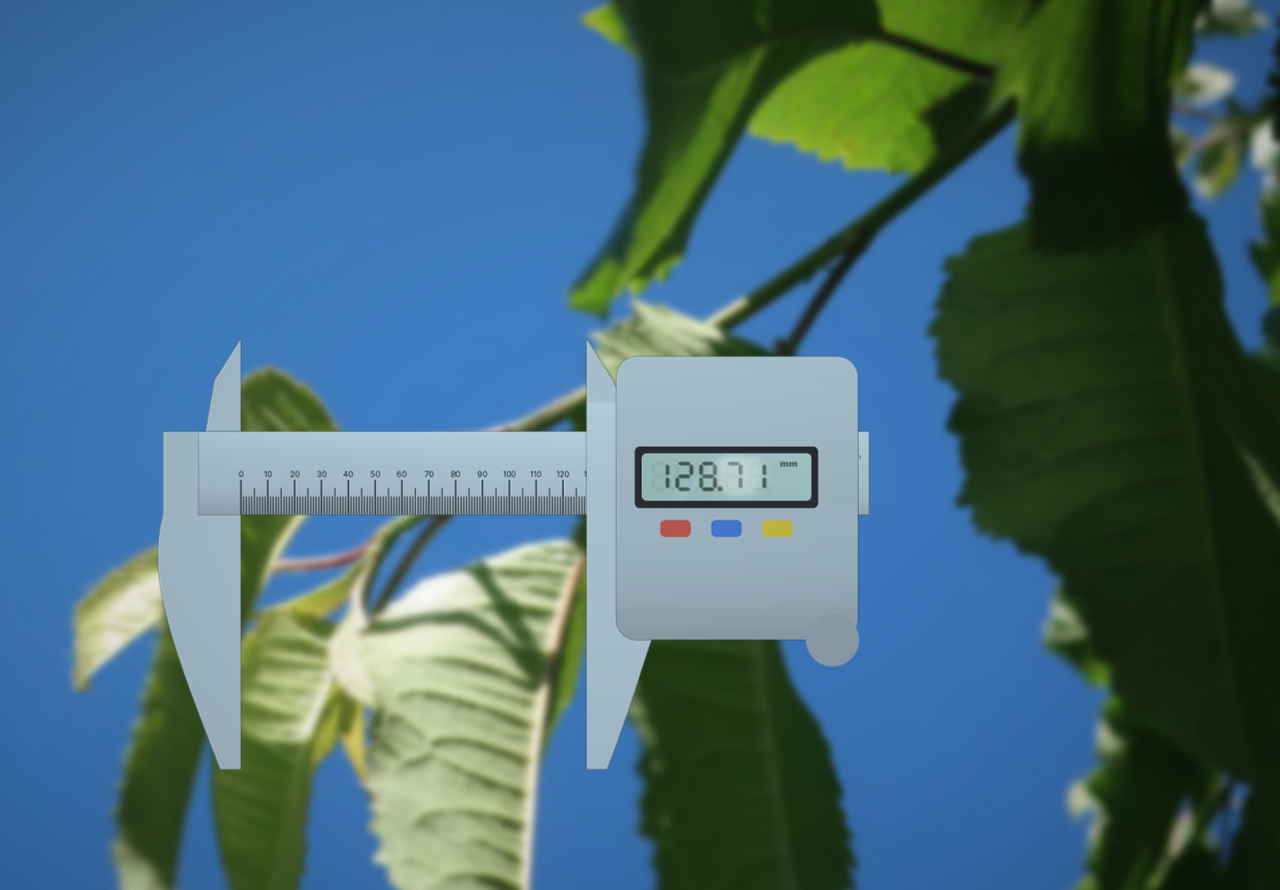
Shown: 128.71 mm
